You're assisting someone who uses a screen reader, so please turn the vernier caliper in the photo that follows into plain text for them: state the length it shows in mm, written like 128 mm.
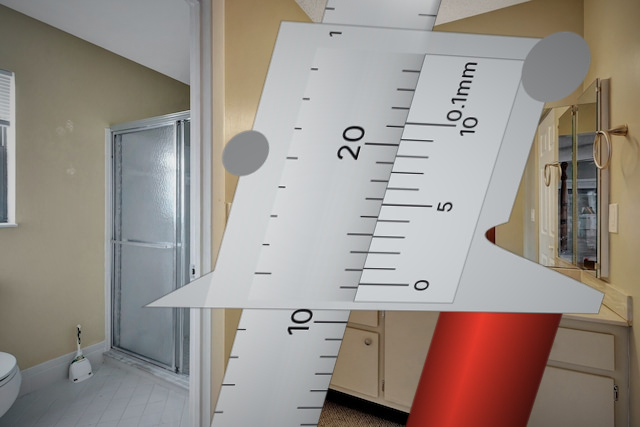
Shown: 12.2 mm
